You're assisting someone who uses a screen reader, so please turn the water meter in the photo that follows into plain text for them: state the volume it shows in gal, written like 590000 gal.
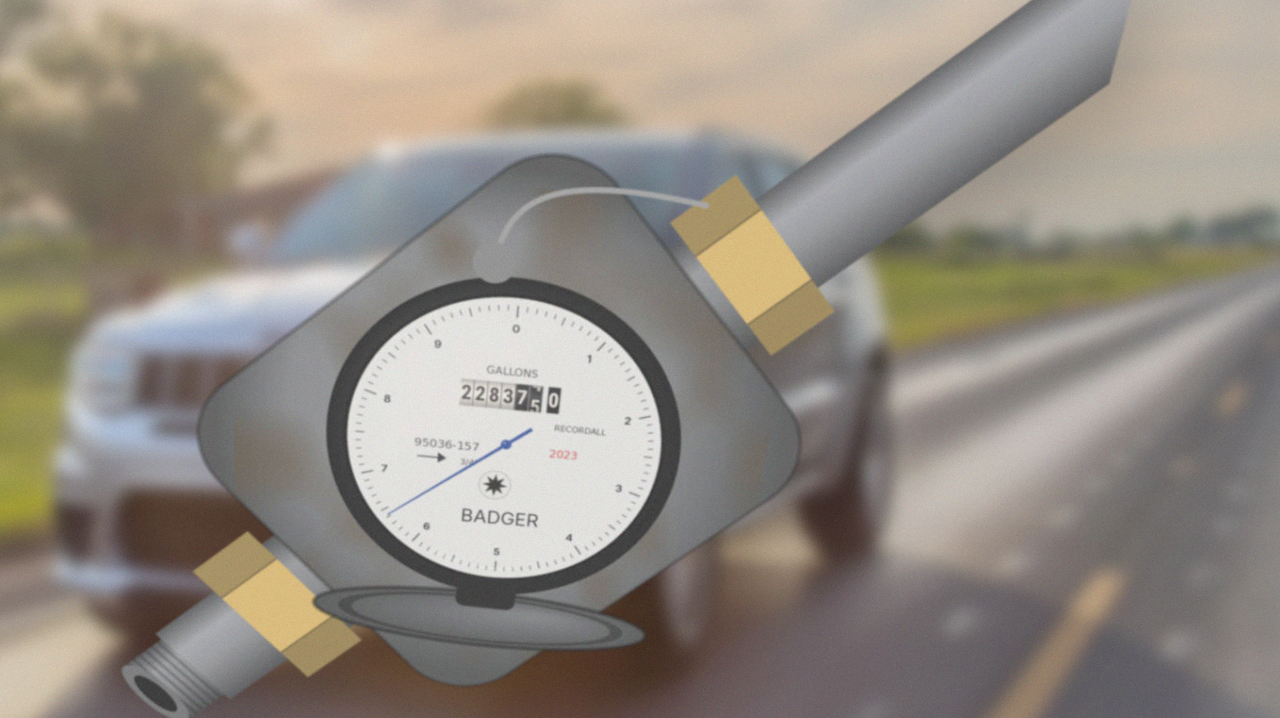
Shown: 2283746.4 gal
